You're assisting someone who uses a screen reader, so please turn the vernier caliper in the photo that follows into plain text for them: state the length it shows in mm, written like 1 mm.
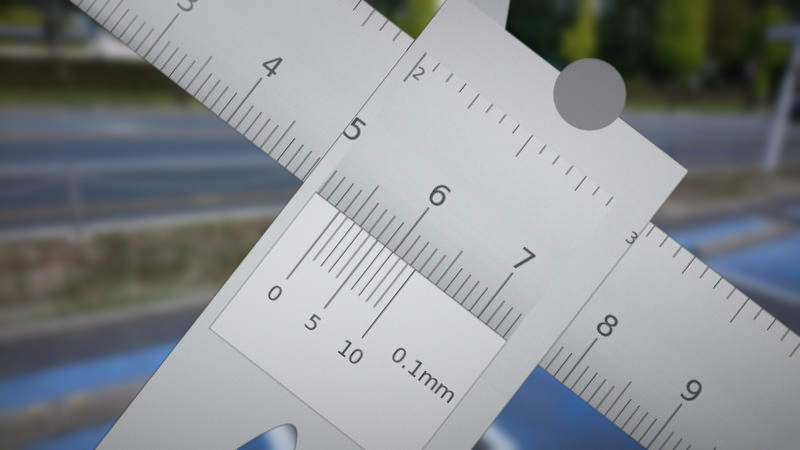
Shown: 53.6 mm
